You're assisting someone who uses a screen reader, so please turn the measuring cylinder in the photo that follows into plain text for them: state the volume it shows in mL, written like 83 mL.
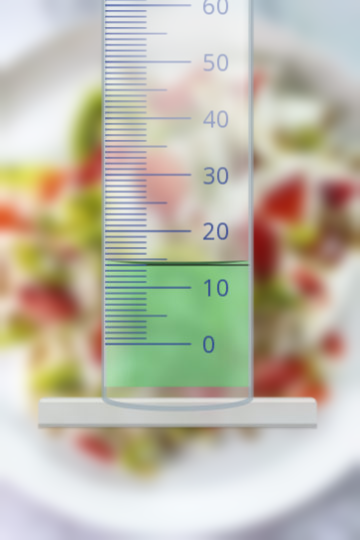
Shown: 14 mL
